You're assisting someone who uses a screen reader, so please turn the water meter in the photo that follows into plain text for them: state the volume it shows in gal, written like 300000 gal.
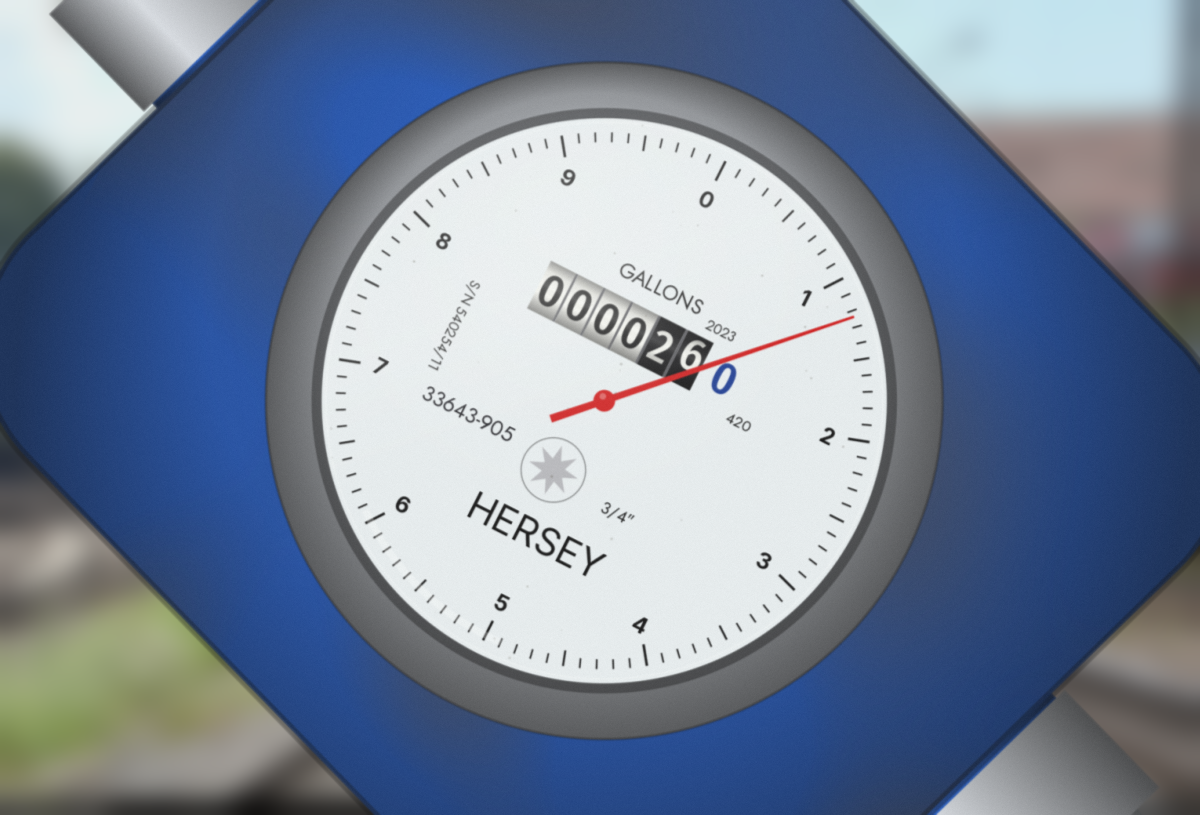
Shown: 261.2 gal
